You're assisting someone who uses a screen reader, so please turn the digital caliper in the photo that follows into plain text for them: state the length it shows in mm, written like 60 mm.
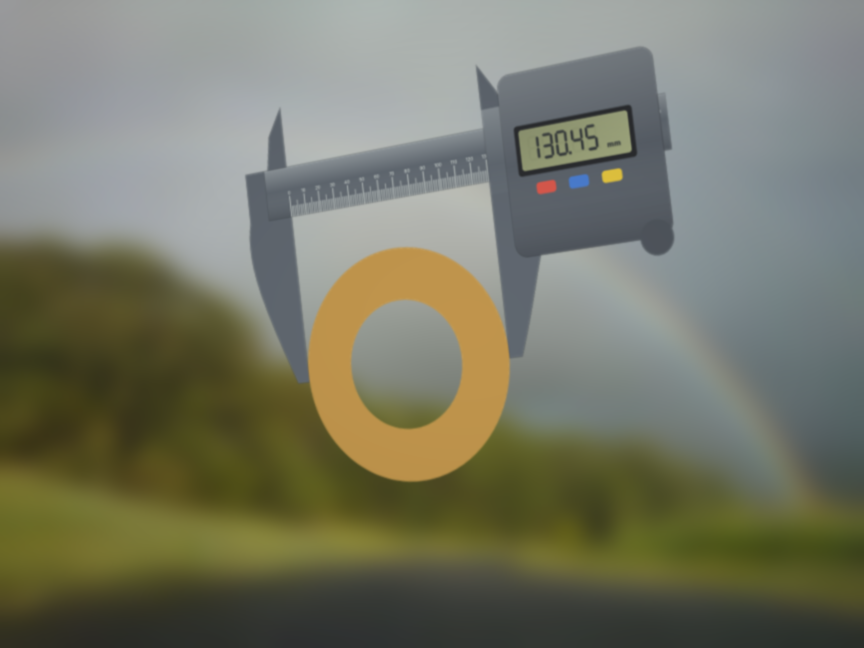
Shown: 130.45 mm
